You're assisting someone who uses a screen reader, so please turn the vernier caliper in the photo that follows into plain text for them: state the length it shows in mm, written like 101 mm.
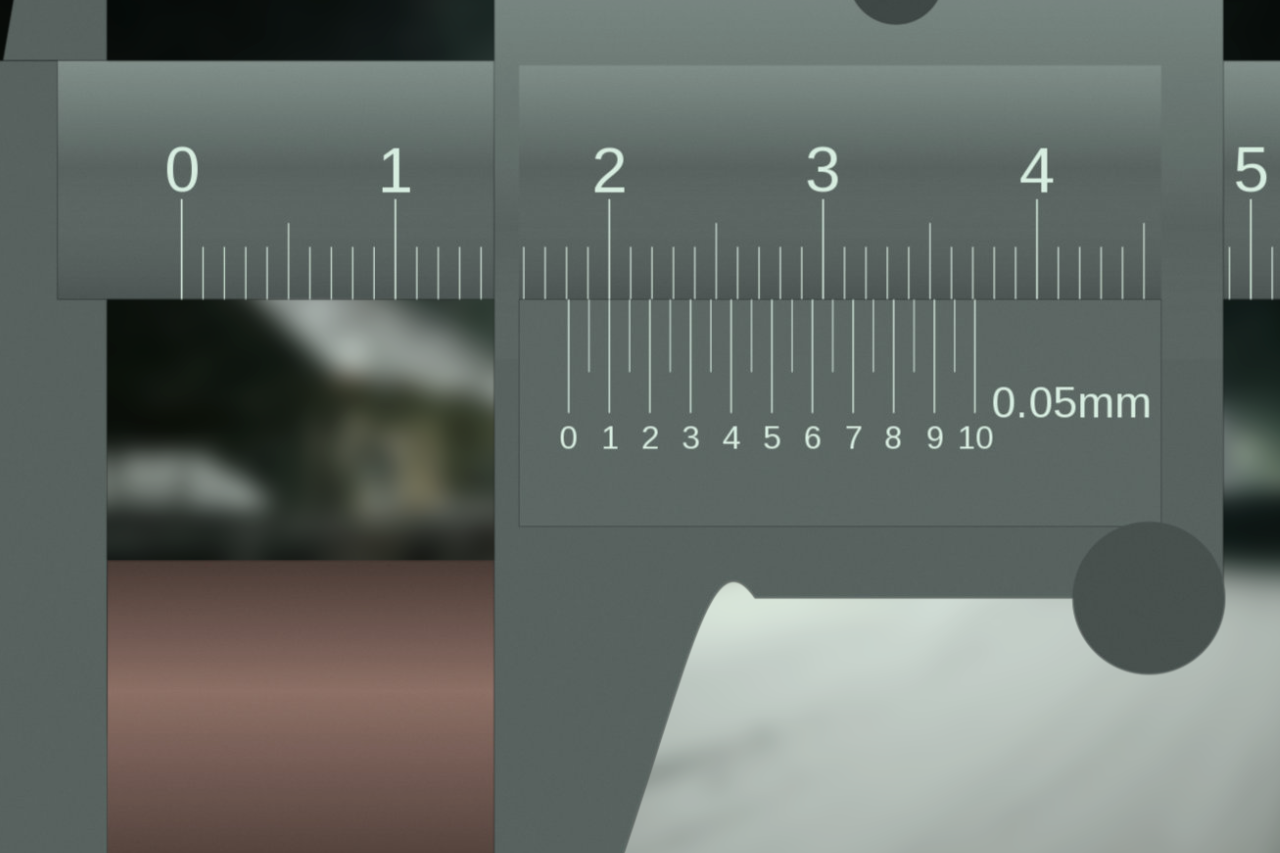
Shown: 18.1 mm
